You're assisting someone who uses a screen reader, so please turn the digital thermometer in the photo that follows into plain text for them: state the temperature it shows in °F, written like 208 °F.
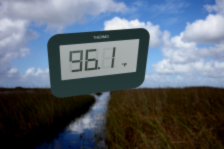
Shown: 96.1 °F
